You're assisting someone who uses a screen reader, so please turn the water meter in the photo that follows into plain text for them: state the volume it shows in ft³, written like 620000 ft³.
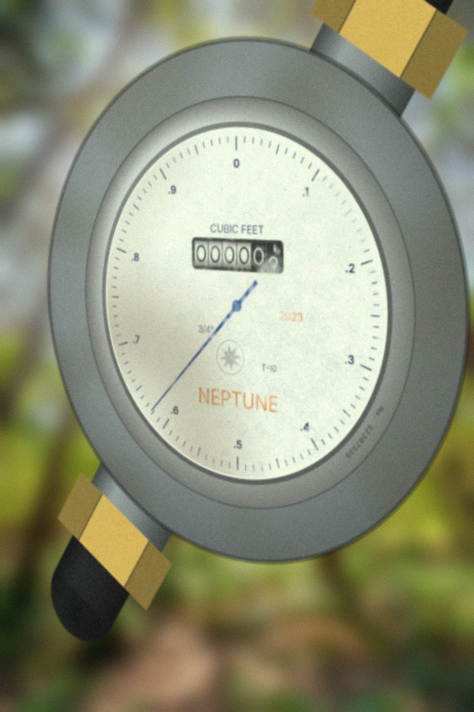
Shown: 1.62 ft³
